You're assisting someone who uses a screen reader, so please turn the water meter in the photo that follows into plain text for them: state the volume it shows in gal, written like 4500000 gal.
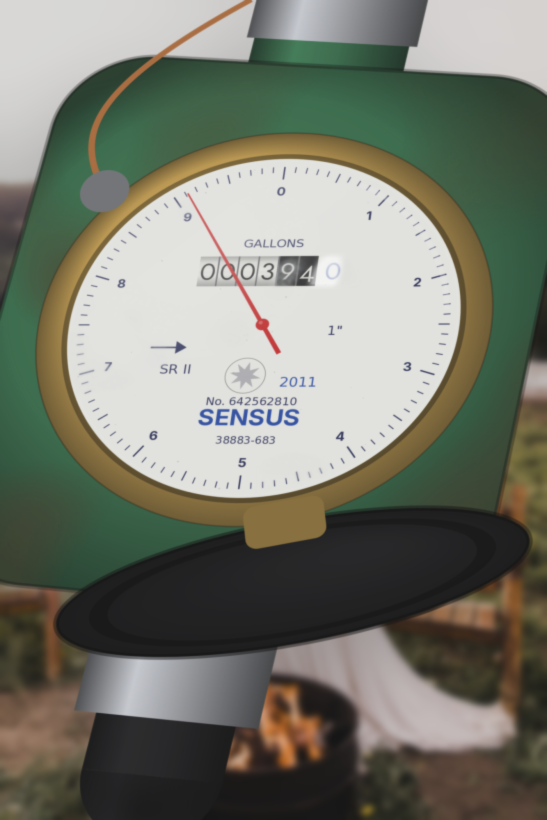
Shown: 3939.1 gal
